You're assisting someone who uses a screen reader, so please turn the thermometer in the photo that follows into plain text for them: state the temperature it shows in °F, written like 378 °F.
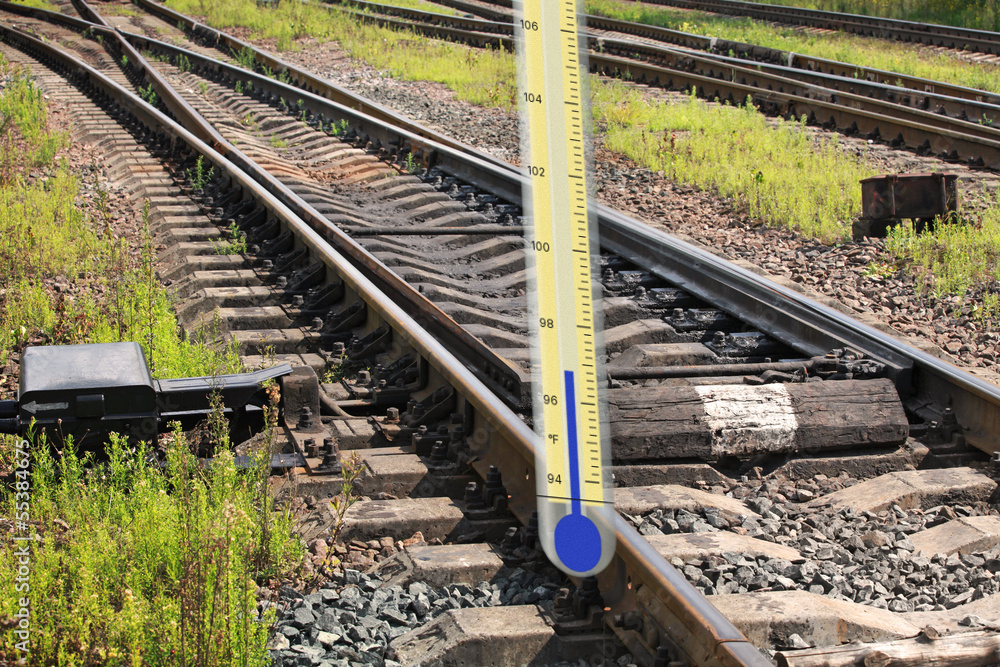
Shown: 96.8 °F
